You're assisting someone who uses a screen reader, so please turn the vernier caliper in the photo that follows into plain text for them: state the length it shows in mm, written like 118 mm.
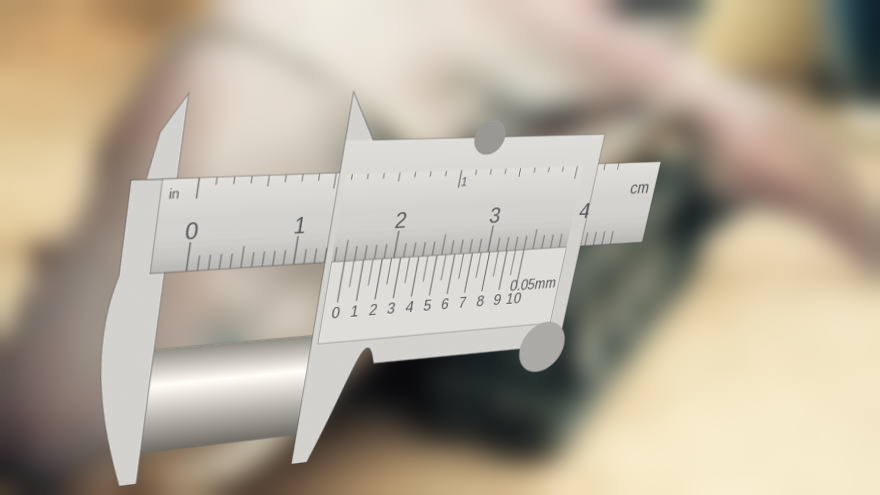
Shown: 15.0 mm
